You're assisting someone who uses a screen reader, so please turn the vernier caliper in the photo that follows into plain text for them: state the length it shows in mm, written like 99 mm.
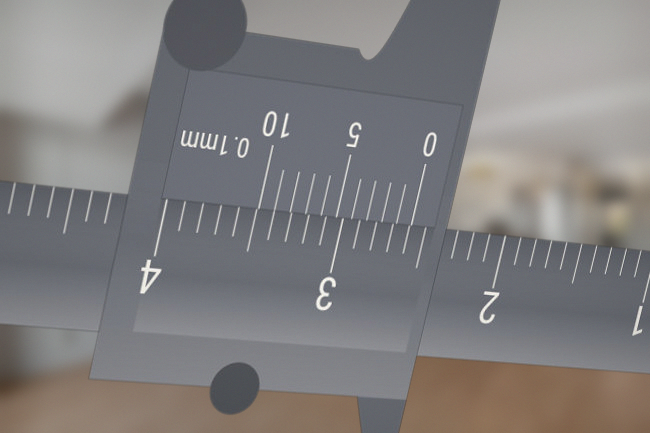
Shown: 25.9 mm
